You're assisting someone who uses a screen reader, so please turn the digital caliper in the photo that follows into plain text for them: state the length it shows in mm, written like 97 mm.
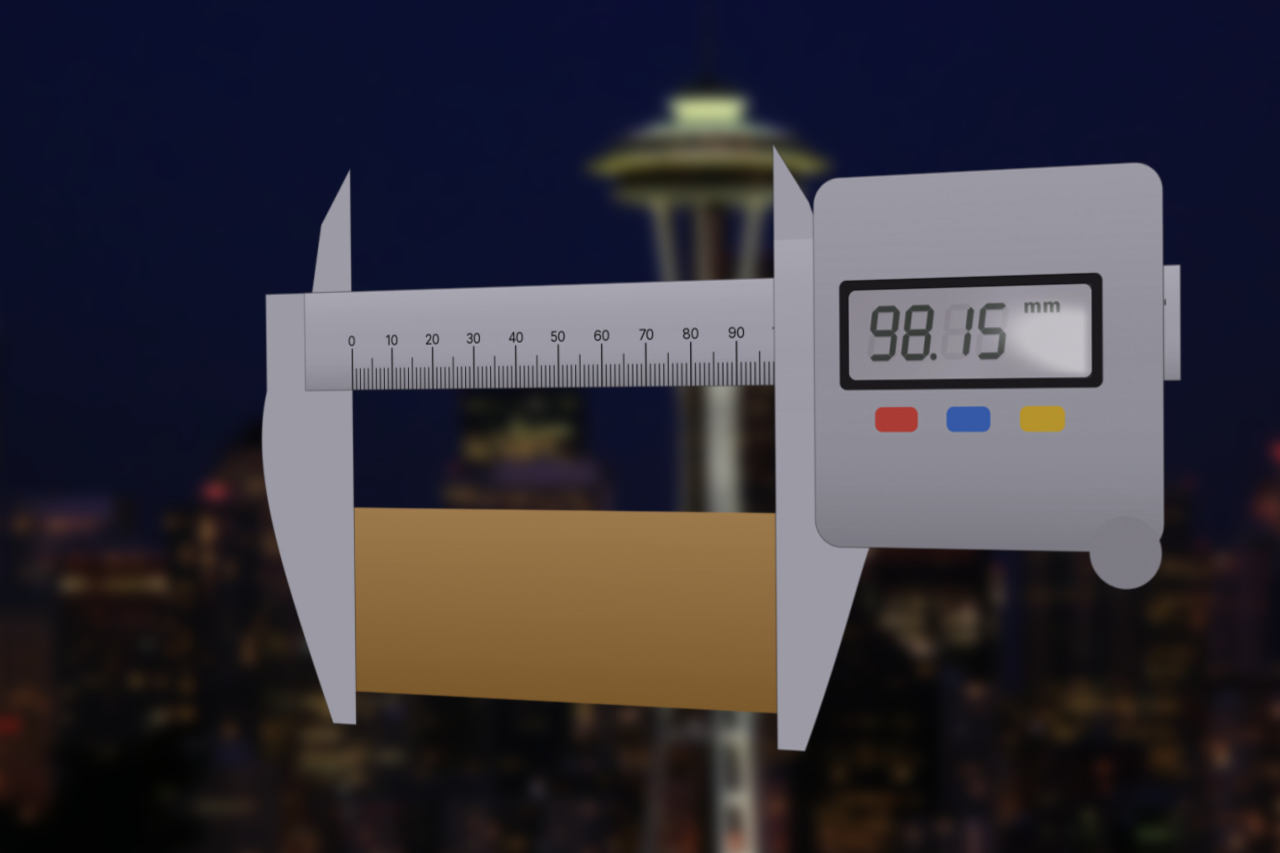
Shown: 98.15 mm
